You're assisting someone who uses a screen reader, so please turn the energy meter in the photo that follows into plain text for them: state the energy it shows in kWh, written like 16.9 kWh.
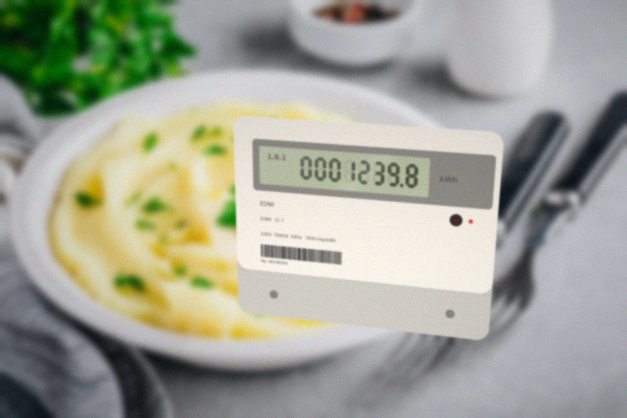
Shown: 1239.8 kWh
